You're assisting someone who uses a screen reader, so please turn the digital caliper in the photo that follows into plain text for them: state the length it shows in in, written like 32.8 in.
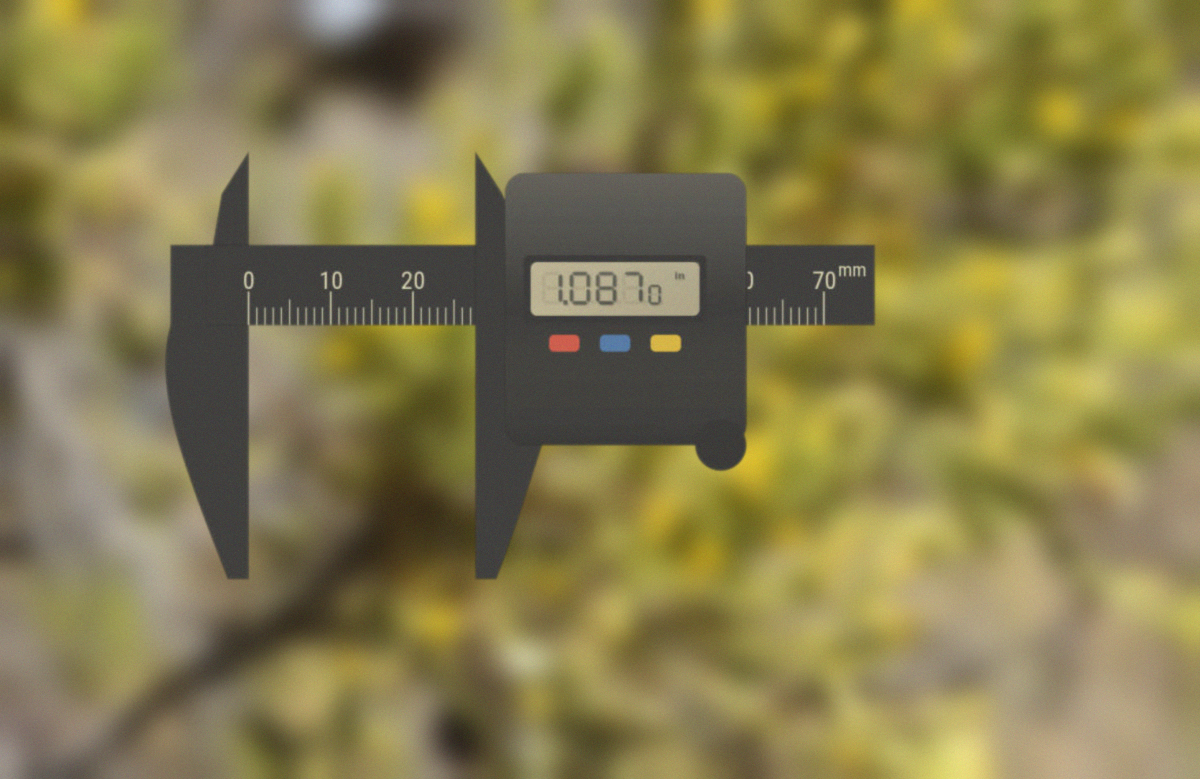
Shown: 1.0870 in
